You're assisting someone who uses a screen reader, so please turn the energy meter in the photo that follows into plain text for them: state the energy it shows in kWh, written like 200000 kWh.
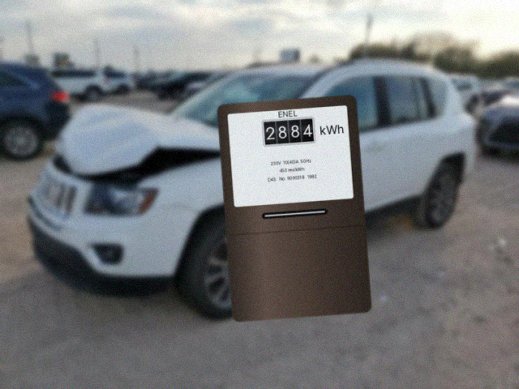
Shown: 2884 kWh
